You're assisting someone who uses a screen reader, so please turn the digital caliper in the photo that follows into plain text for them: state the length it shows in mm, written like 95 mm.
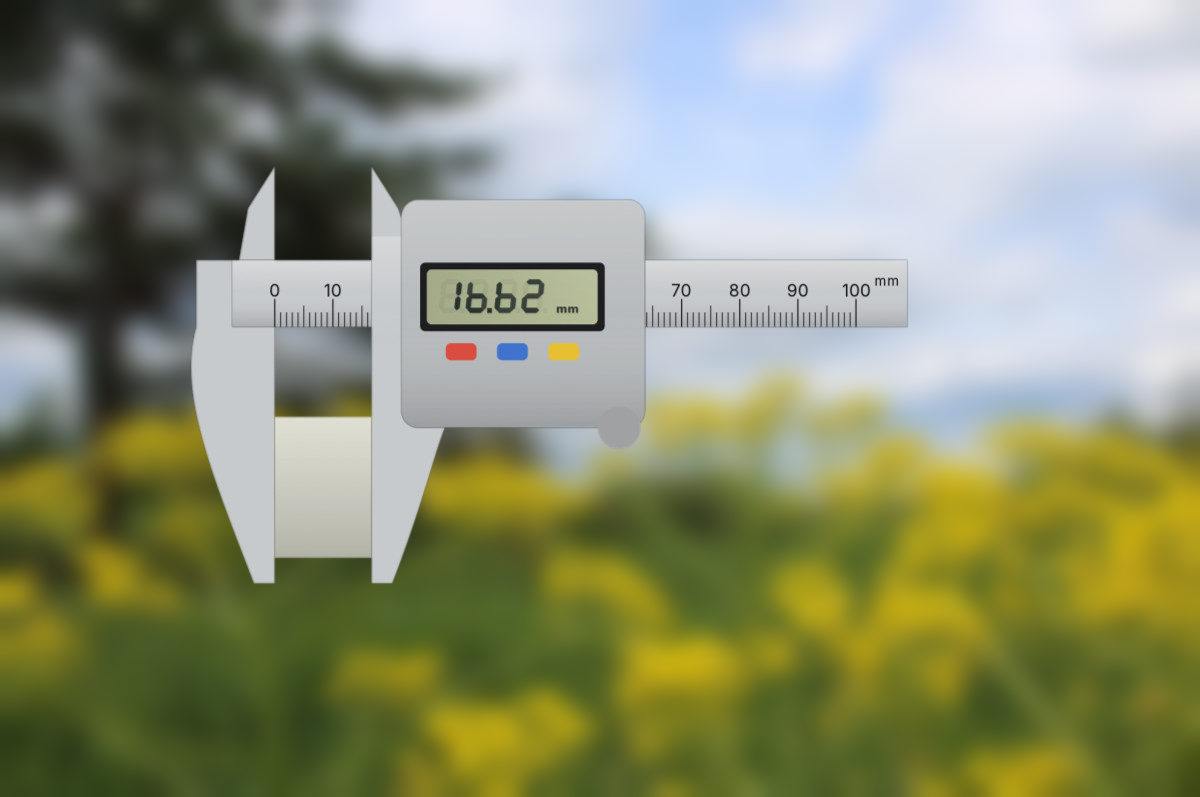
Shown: 16.62 mm
